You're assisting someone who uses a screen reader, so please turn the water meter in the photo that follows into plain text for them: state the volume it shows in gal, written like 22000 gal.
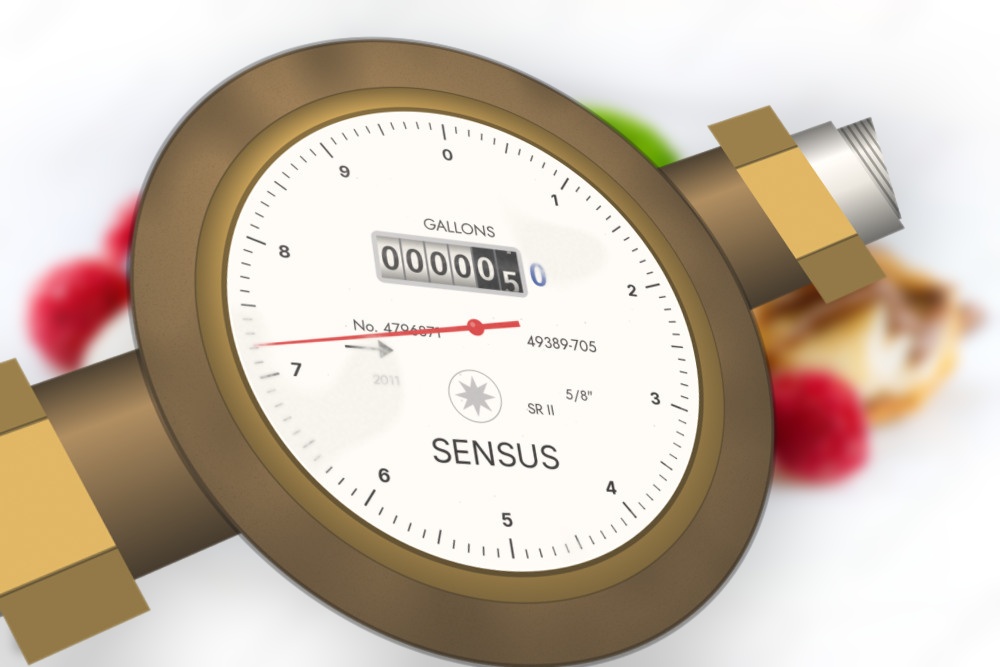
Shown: 47.2 gal
